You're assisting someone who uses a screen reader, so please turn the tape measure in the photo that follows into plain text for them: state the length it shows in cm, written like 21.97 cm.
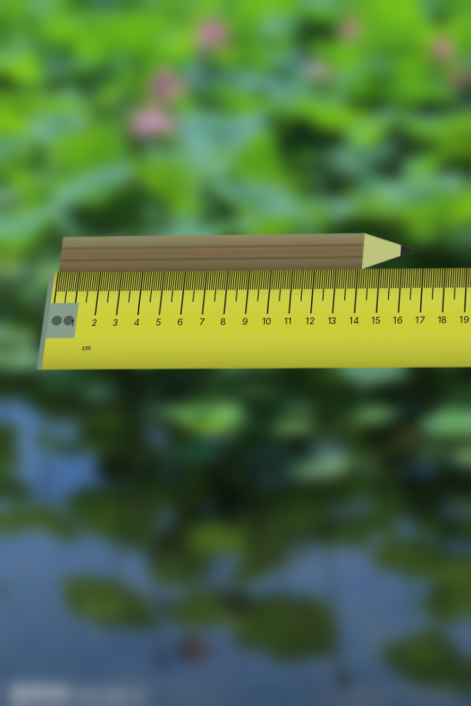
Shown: 16.5 cm
